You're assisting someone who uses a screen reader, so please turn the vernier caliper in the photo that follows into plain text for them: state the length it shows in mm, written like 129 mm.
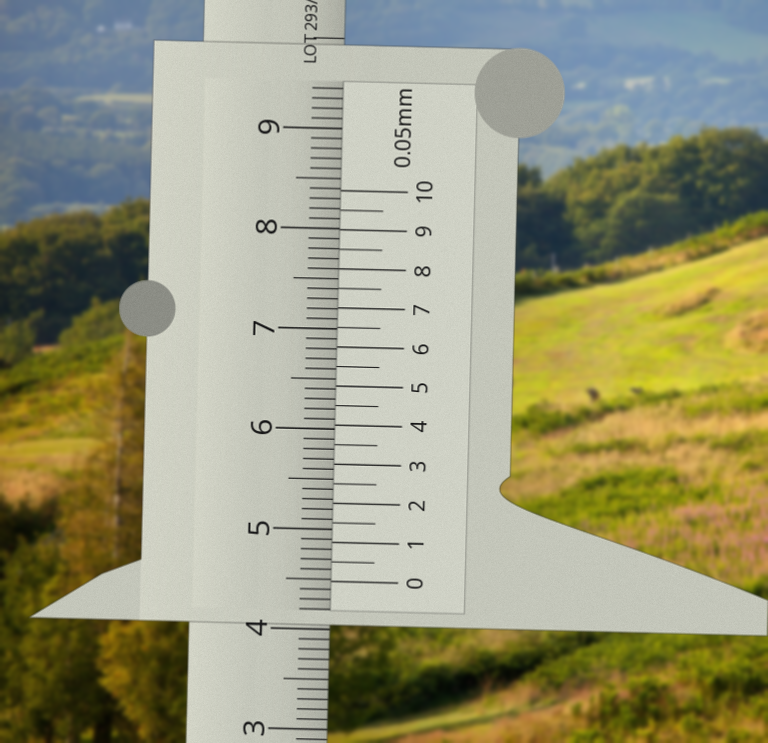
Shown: 44.8 mm
